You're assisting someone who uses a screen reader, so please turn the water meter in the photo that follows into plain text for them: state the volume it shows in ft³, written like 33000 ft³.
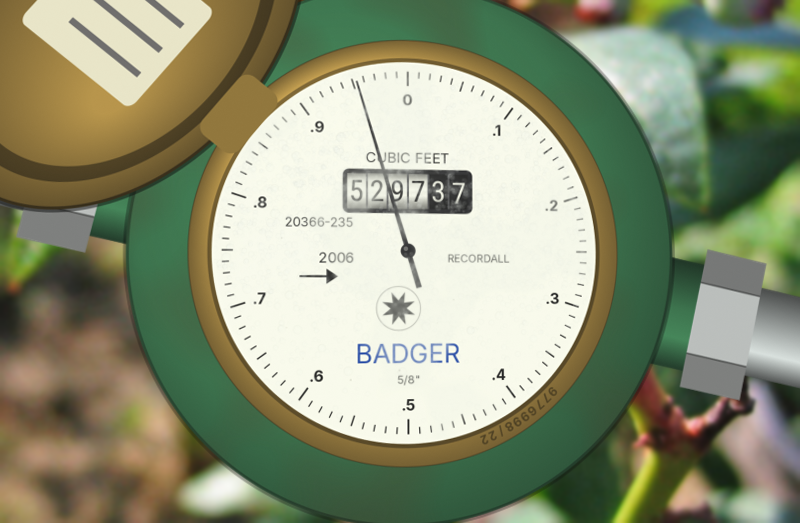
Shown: 529736.95 ft³
